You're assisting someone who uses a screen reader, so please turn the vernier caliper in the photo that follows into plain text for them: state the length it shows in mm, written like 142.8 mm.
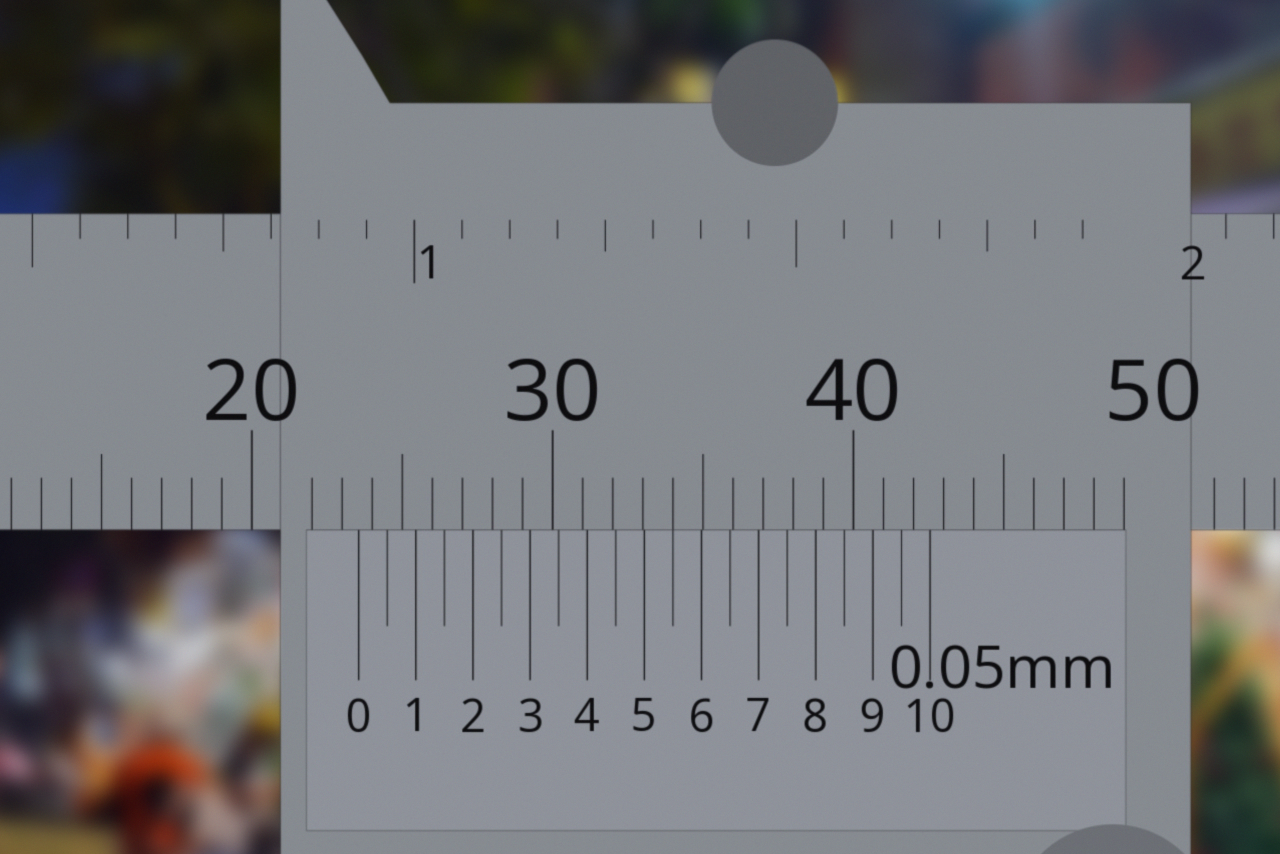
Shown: 23.55 mm
